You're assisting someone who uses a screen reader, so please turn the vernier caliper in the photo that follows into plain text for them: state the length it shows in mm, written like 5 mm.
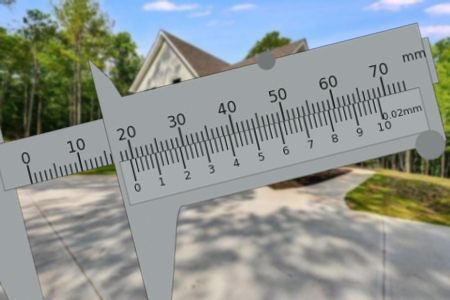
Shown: 19.5 mm
